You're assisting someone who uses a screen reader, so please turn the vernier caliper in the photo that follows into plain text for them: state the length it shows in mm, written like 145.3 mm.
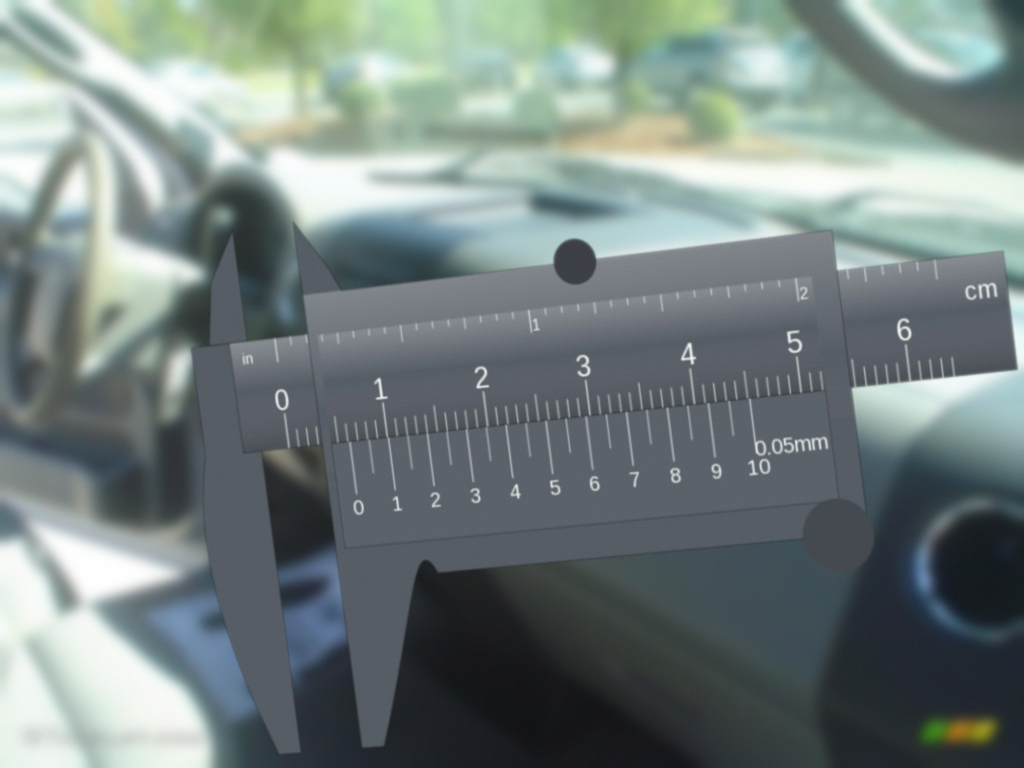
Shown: 6.2 mm
